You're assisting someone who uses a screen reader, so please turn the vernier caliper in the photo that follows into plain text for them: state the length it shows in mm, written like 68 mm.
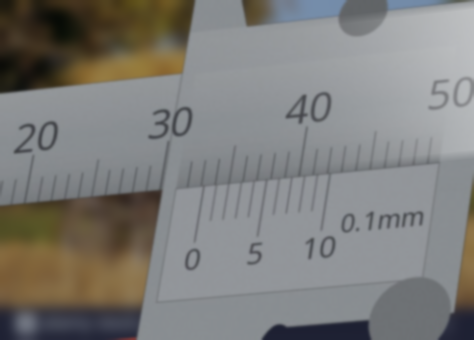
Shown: 33.2 mm
